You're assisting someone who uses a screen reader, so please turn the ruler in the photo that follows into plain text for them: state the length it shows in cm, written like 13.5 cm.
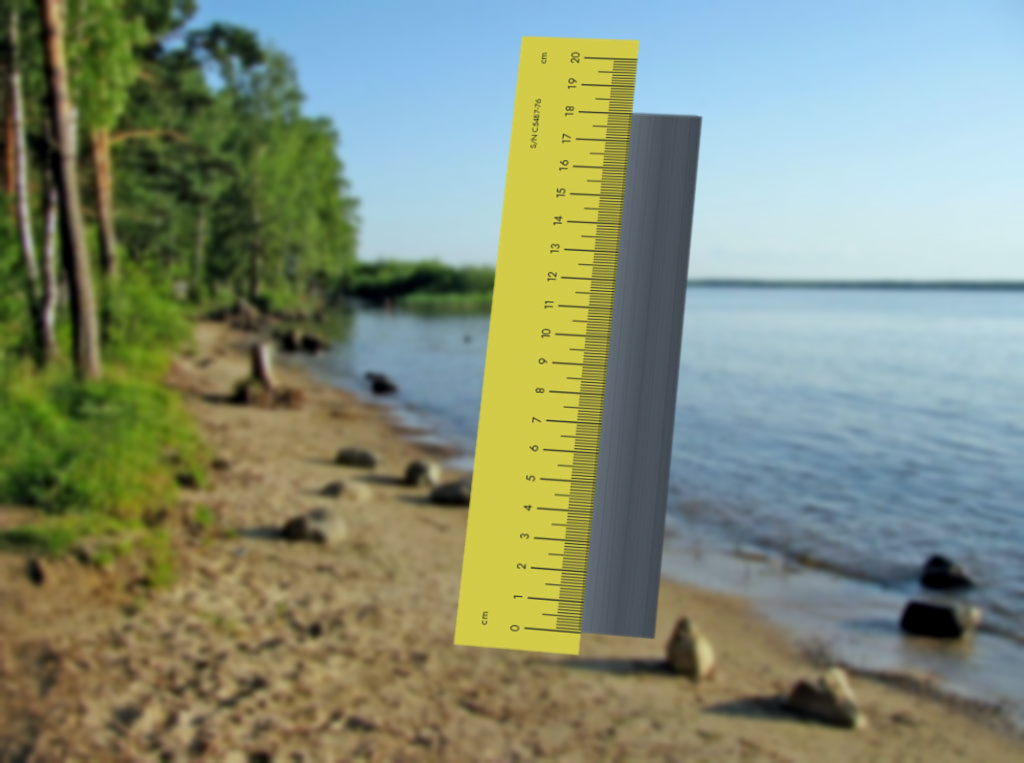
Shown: 18 cm
